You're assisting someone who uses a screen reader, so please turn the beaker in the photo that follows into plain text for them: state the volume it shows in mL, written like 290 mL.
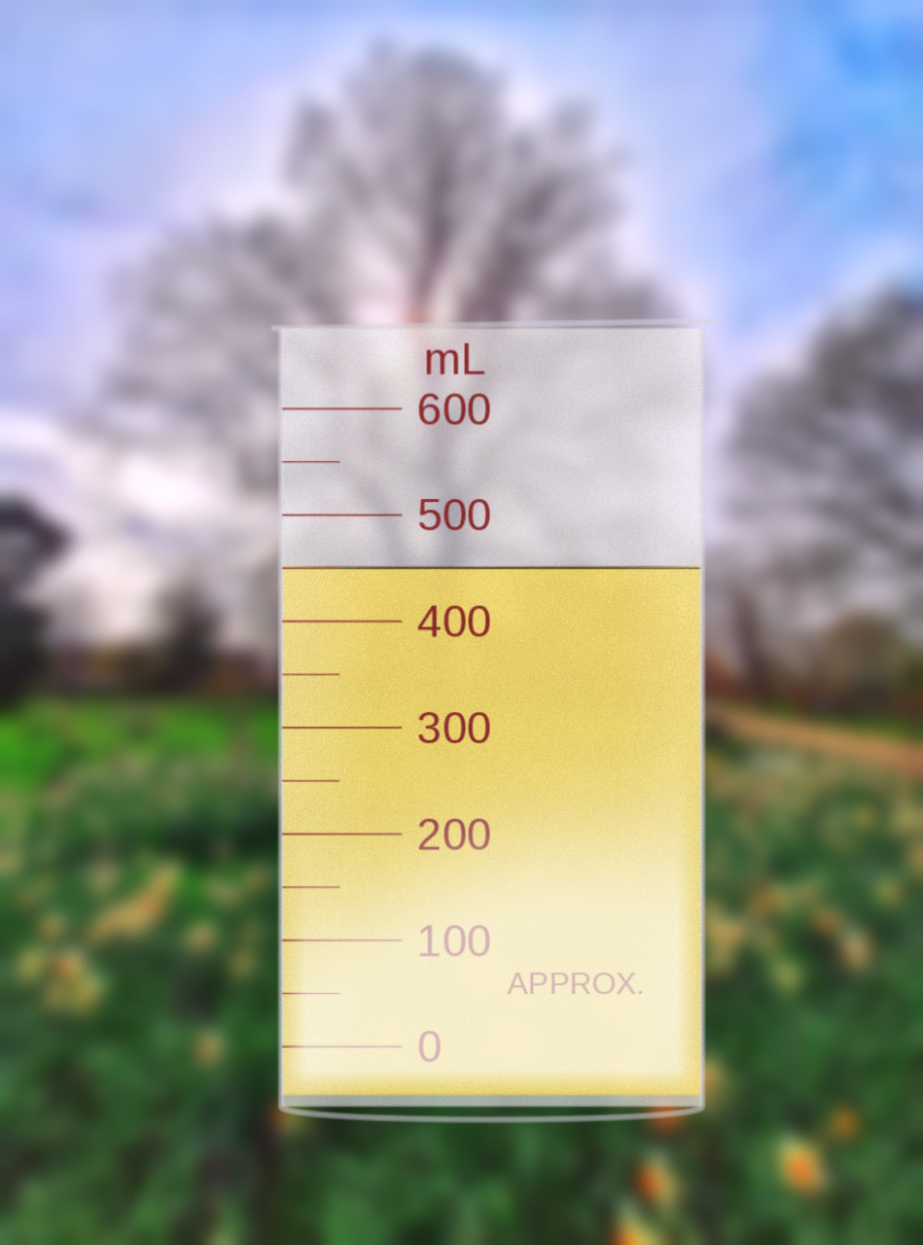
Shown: 450 mL
